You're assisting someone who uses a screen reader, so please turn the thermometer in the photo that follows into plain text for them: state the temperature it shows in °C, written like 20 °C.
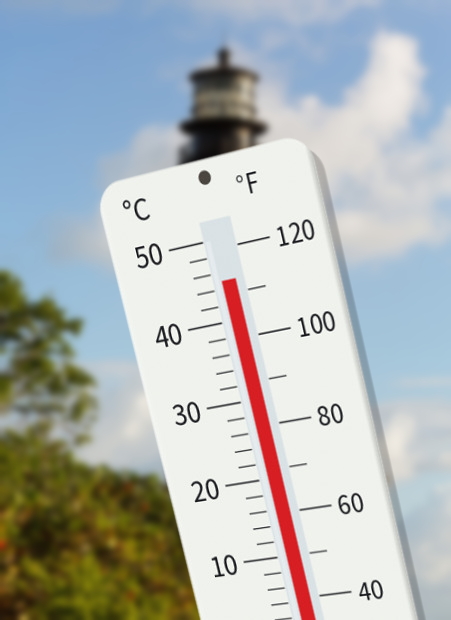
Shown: 45 °C
